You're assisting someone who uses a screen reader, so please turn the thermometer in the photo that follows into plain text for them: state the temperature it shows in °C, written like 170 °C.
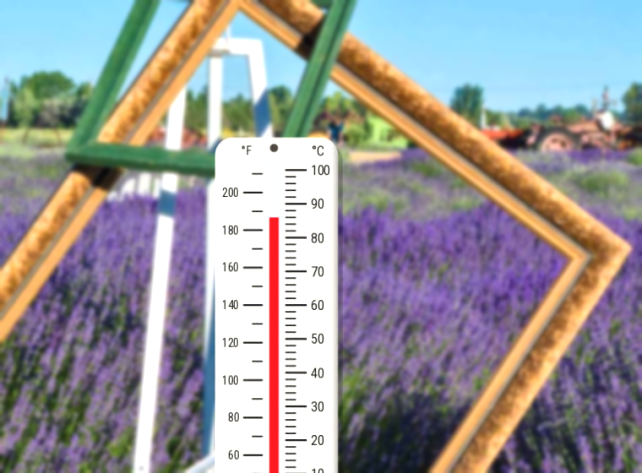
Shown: 86 °C
